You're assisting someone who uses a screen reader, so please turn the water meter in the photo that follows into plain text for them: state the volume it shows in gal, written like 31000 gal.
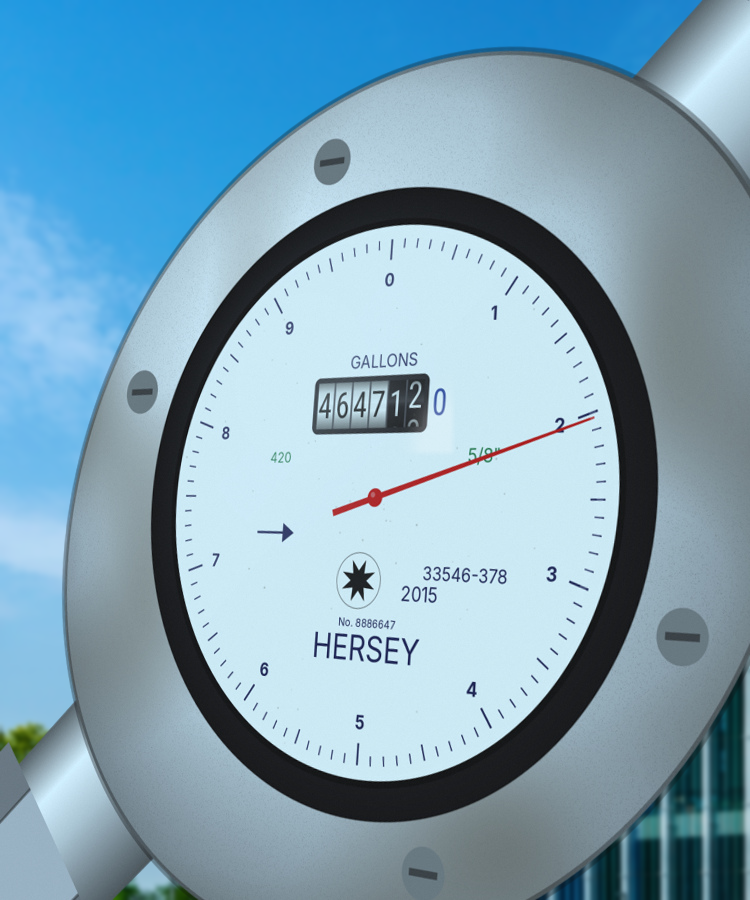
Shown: 4647122.0 gal
